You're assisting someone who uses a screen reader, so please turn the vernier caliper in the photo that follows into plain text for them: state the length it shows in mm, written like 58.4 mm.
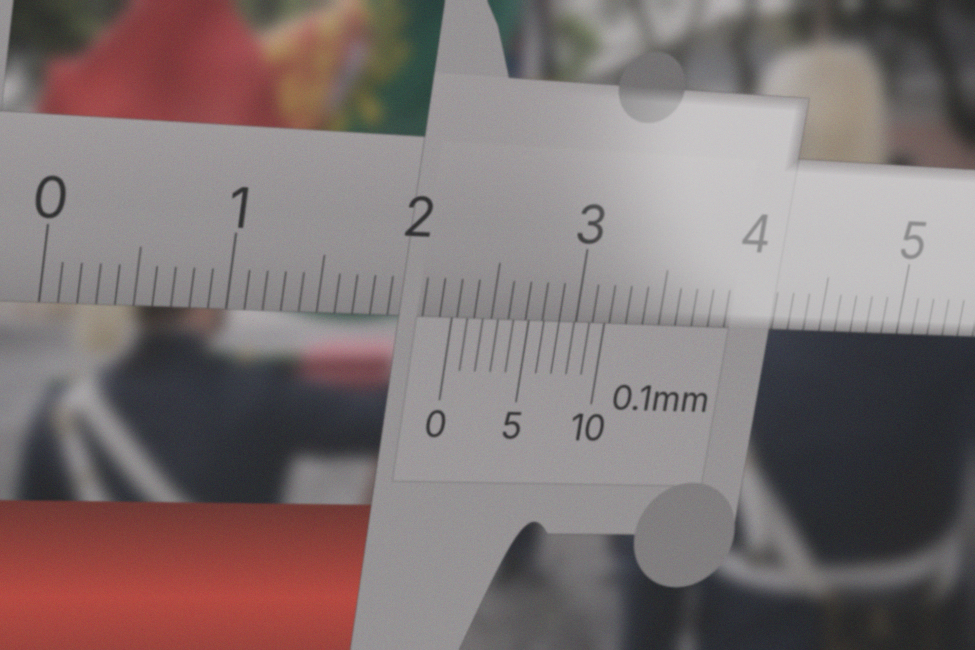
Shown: 22.7 mm
